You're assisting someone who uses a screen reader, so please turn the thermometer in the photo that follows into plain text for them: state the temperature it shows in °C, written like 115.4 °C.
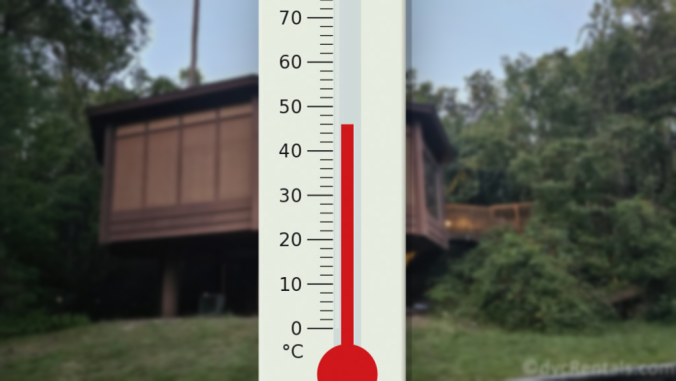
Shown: 46 °C
